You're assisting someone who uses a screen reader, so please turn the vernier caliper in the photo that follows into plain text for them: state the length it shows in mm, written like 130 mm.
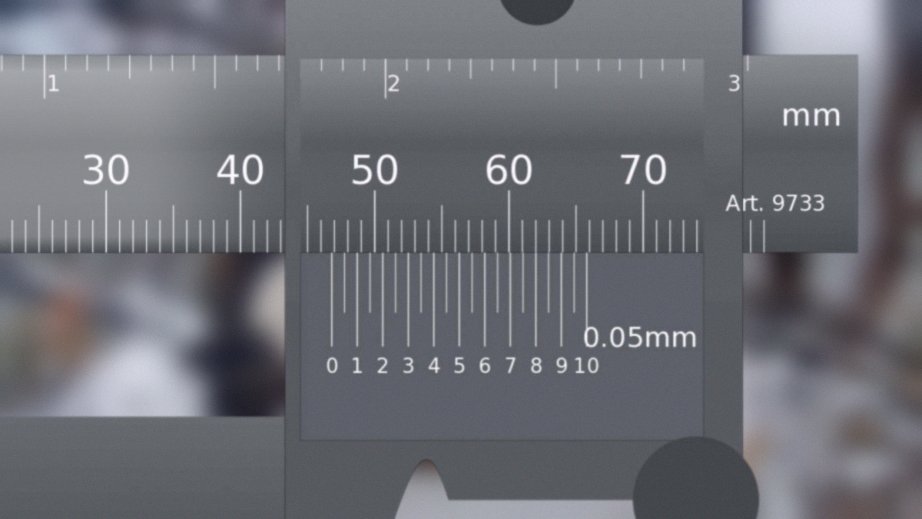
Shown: 46.8 mm
